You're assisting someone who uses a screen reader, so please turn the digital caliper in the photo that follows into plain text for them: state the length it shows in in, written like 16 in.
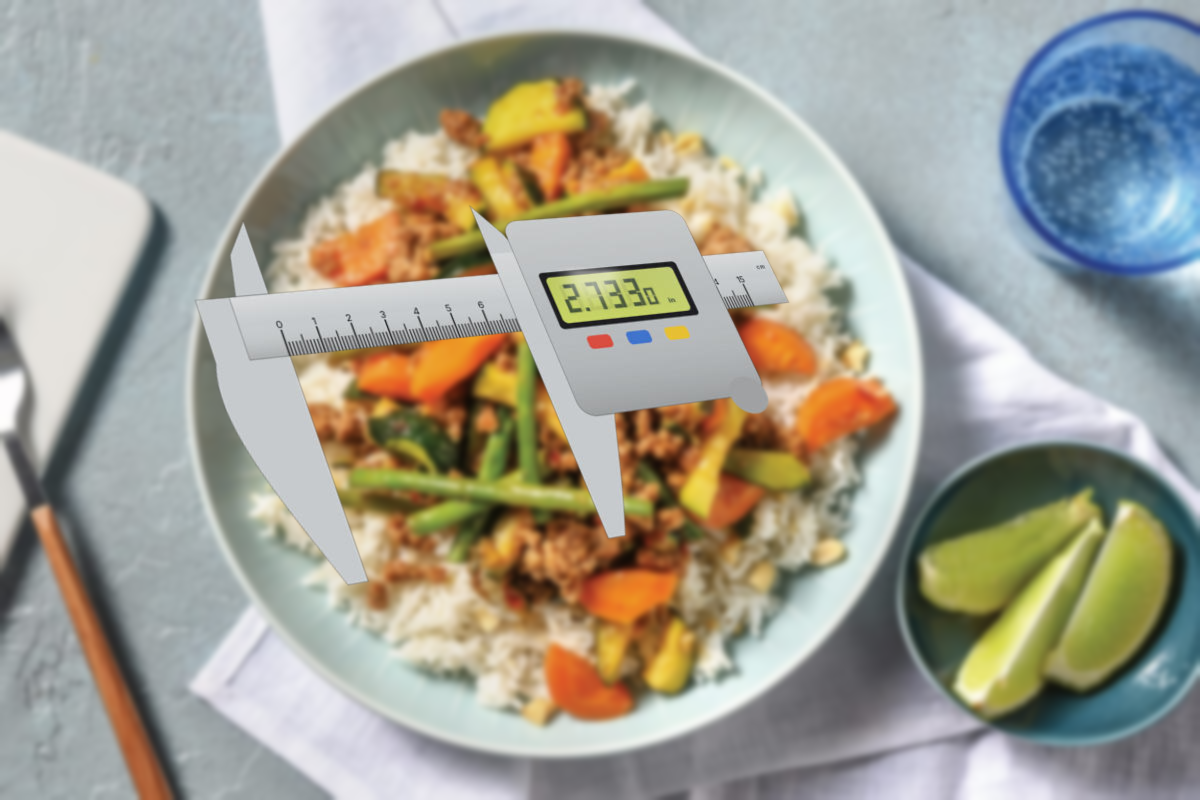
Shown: 2.7330 in
